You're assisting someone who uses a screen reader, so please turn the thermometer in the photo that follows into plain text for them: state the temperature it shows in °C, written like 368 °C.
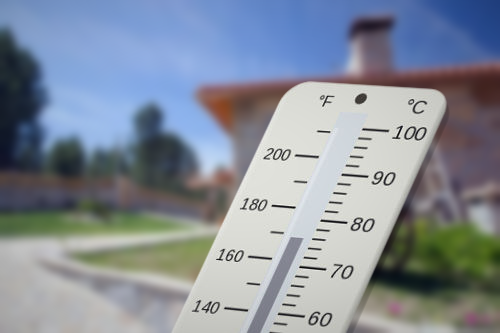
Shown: 76 °C
